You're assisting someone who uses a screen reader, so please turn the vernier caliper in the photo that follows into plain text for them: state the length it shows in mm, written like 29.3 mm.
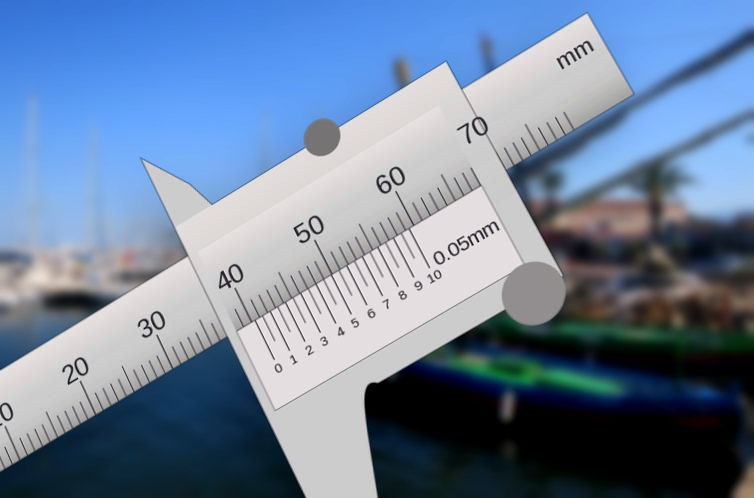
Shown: 40.4 mm
